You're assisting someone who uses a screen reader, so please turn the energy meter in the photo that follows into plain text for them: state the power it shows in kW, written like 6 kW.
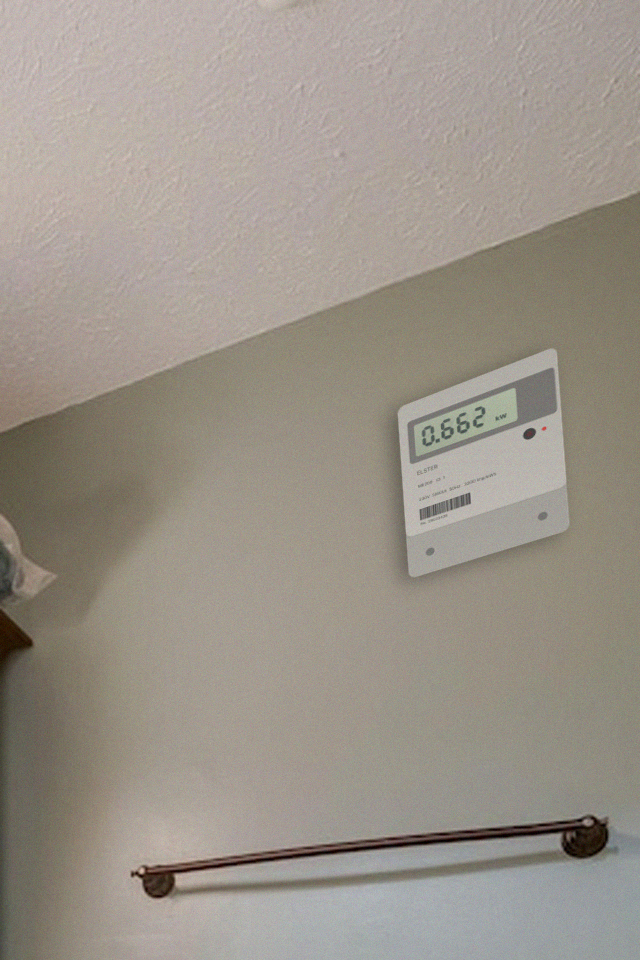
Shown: 0.662 kW
